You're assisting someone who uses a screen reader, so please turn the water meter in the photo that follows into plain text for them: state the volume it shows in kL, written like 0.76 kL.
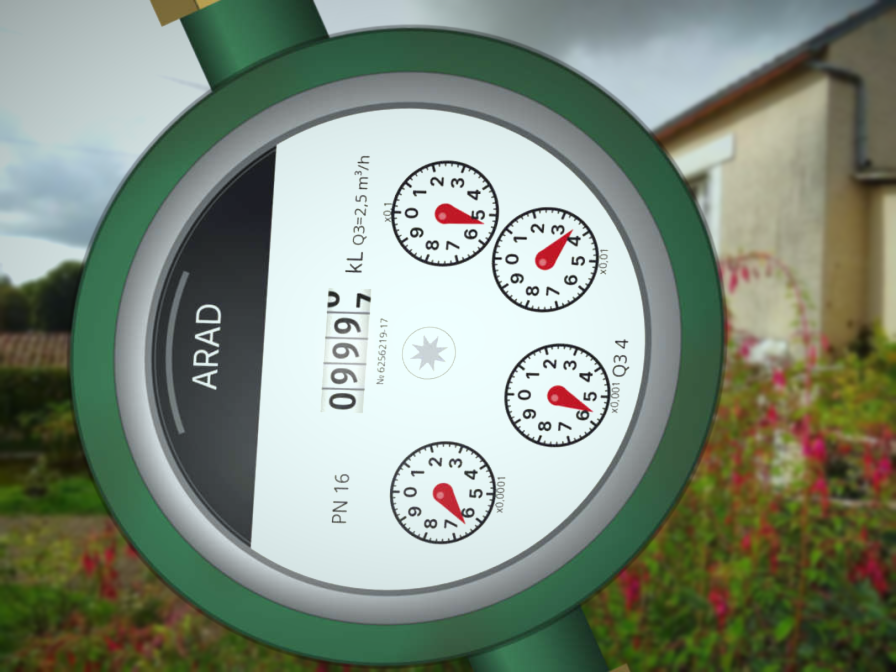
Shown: 9996.5356 kL
